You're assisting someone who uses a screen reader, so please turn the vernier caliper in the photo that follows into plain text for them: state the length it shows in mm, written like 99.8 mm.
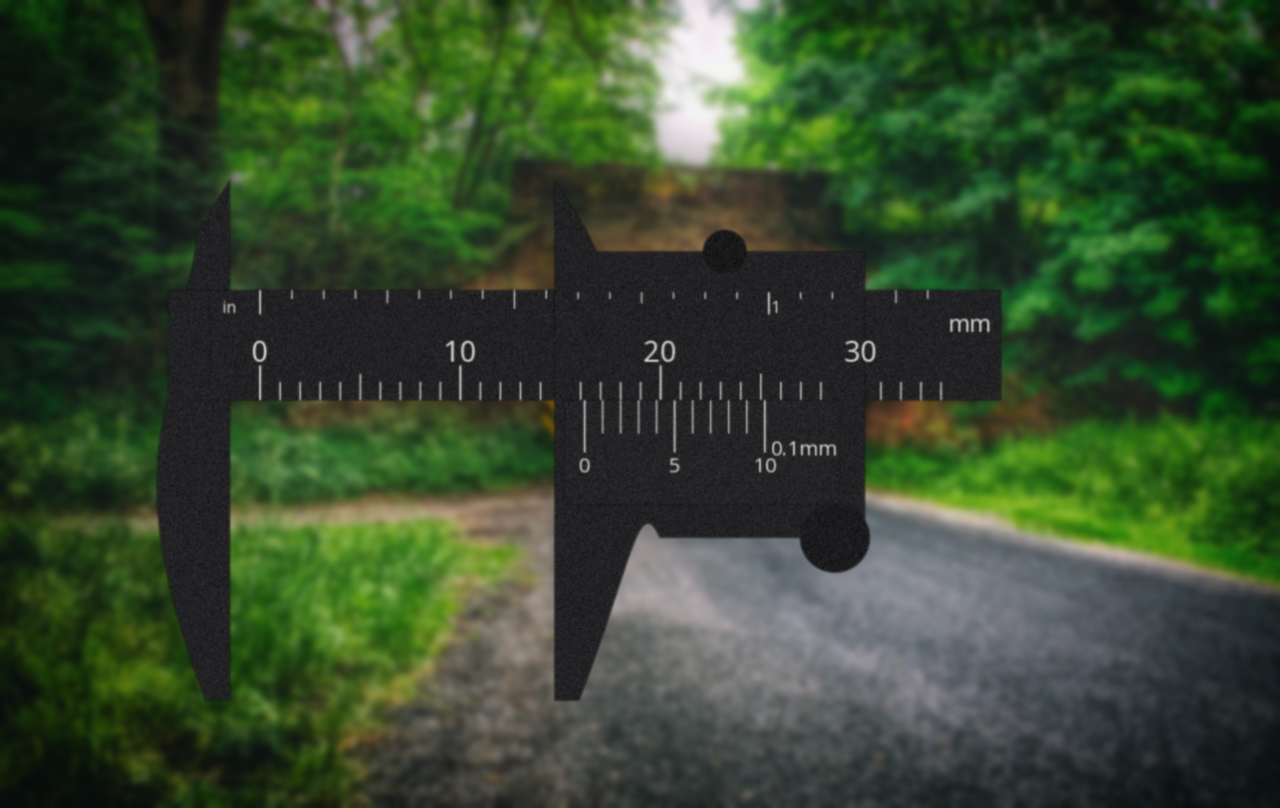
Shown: 16.2 mm
